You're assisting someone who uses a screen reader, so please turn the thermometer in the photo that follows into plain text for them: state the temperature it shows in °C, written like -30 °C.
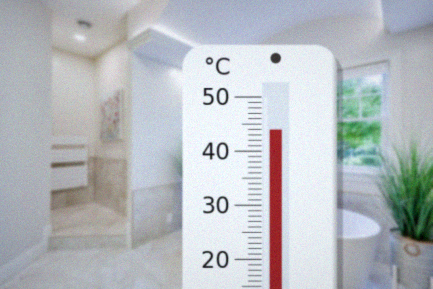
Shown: 44 °C
